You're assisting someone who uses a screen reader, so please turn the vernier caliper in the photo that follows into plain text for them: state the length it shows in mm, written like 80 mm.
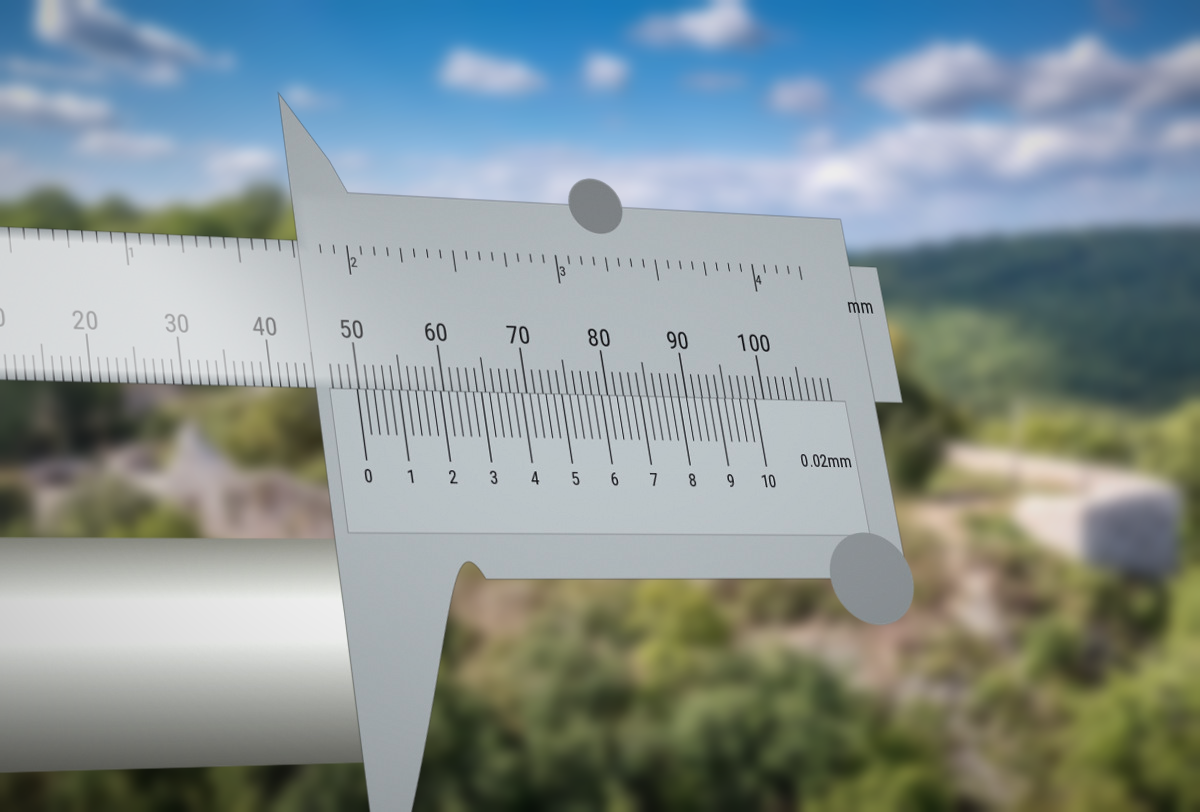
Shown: 49.8 mm
